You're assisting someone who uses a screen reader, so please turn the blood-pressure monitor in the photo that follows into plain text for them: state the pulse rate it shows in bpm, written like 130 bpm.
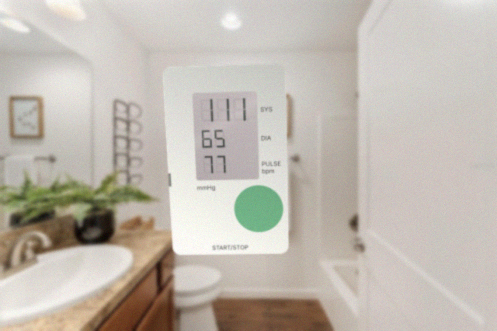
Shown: 77 bpm
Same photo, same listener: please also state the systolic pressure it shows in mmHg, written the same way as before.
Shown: 111 mmHg
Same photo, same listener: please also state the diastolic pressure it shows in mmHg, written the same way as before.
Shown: 65 mmHg
